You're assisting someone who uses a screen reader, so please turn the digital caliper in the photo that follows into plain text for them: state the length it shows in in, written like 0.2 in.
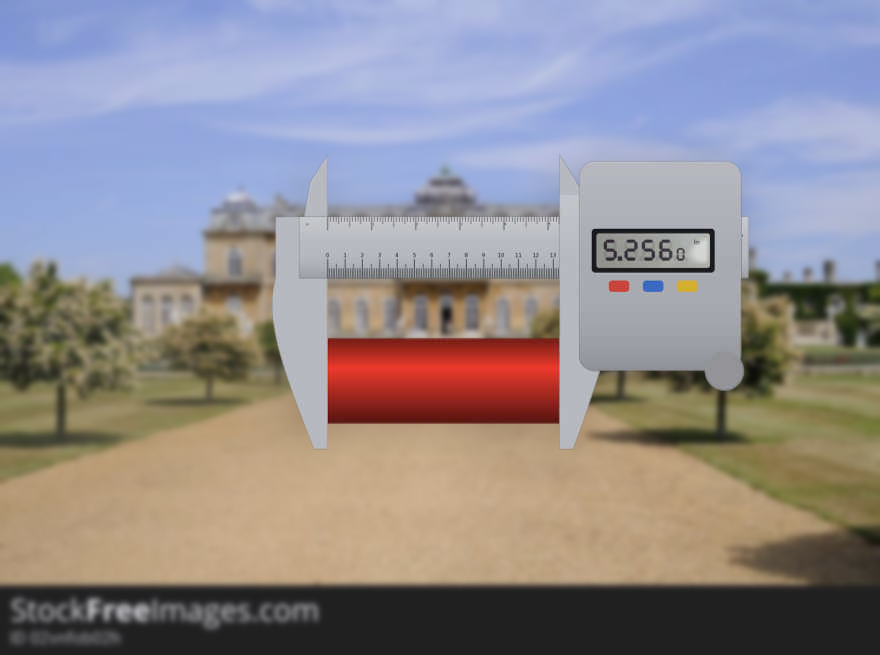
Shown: 5.2560 in
